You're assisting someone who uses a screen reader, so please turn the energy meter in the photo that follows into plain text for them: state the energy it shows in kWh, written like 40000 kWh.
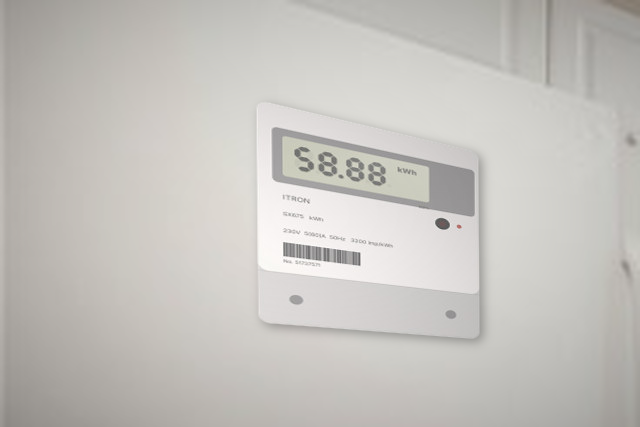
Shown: 58.88 kWh
